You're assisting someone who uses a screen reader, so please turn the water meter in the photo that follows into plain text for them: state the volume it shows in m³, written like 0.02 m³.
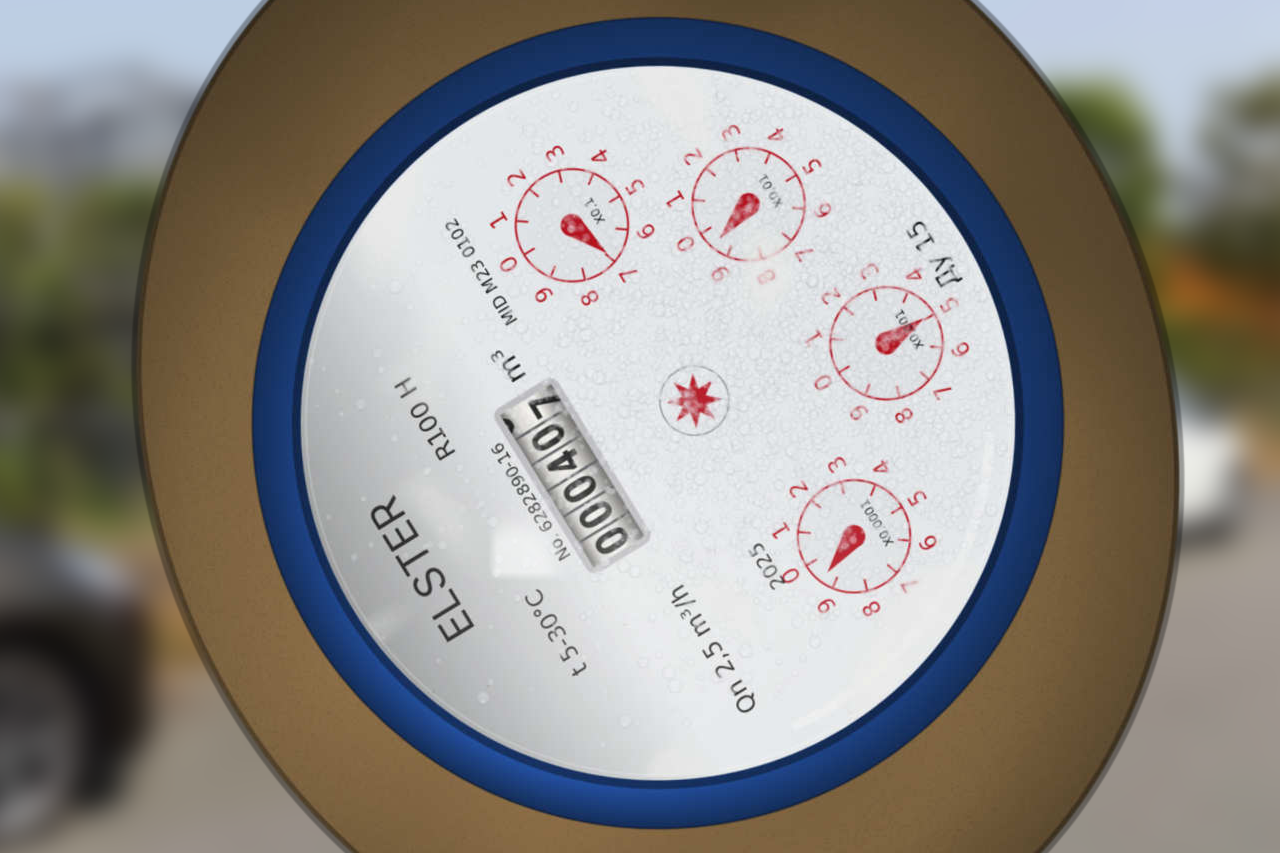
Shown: 406.6949 m³
